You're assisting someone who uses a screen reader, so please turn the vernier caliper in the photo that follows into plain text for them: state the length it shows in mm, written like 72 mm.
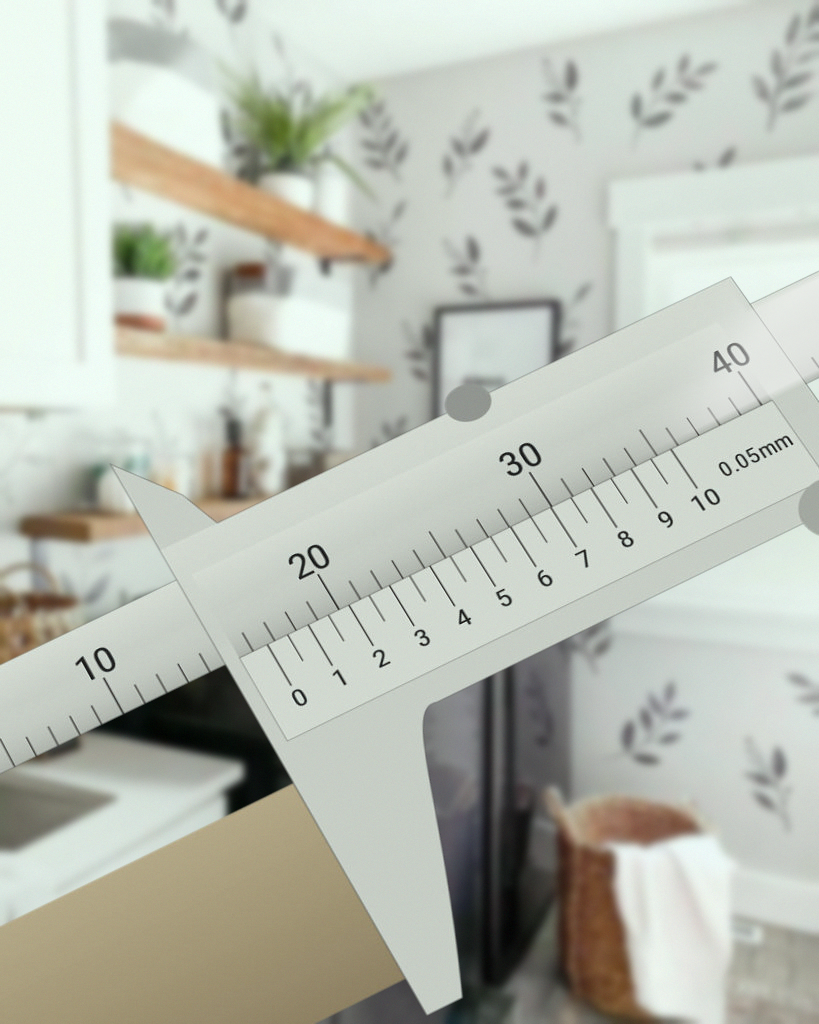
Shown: 16.65 mm
